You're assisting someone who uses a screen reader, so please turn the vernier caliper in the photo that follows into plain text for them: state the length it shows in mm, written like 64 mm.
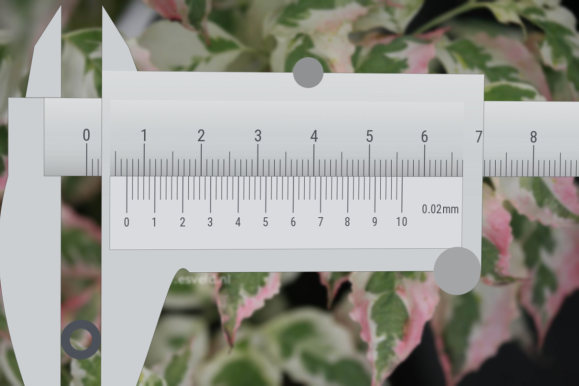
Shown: 7.0 mm
